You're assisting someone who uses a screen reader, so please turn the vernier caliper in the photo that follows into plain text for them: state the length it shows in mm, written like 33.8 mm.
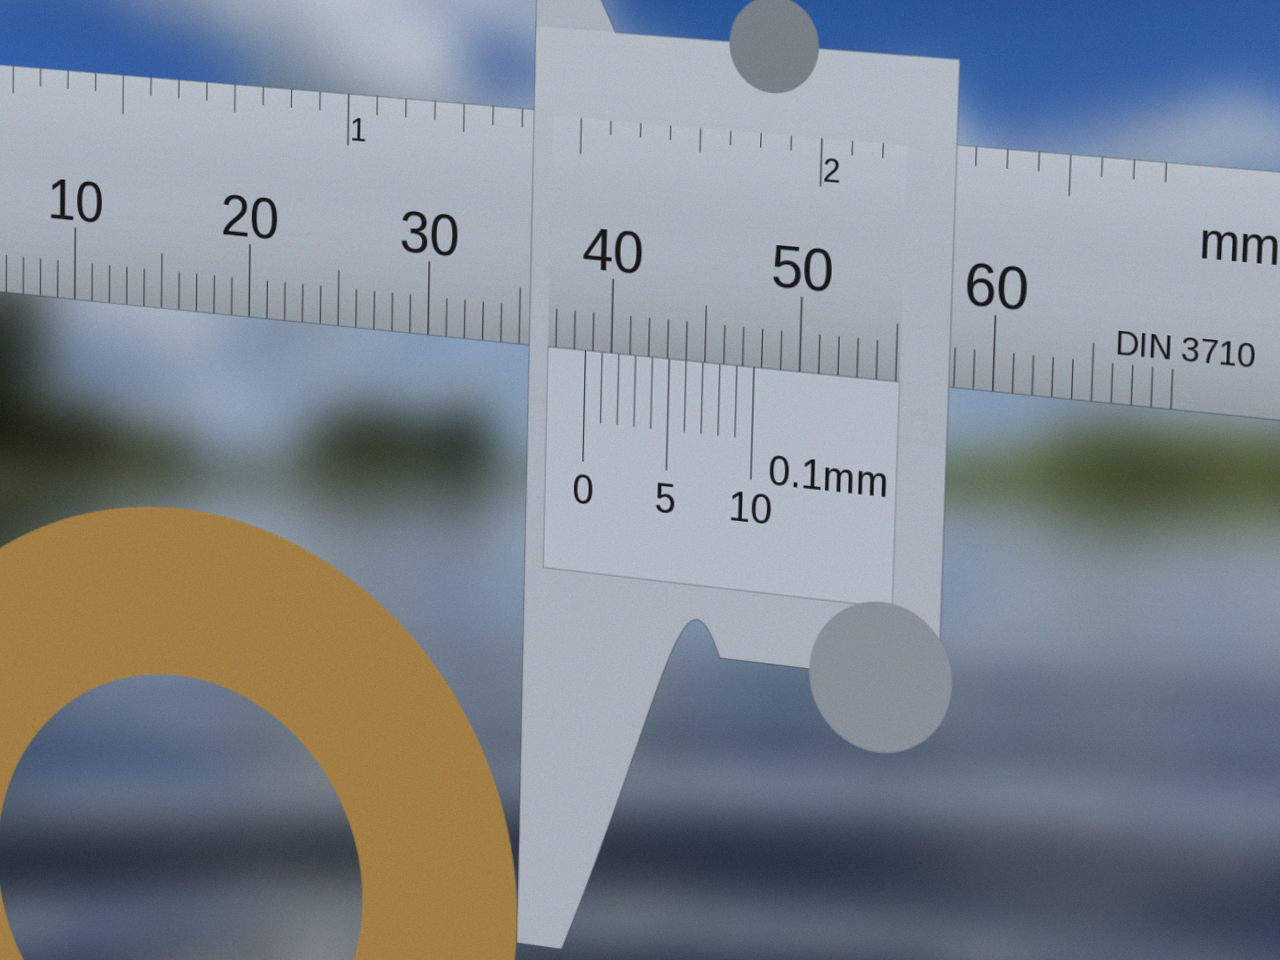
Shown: 38.6 mm
